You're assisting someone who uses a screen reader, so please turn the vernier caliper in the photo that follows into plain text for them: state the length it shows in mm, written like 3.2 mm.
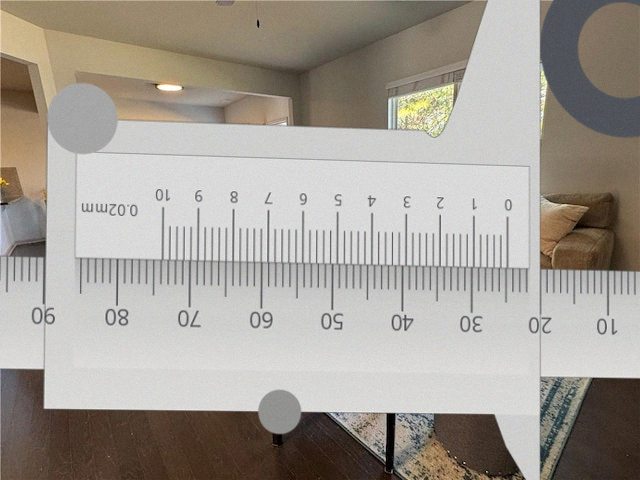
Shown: 24.8 mm
